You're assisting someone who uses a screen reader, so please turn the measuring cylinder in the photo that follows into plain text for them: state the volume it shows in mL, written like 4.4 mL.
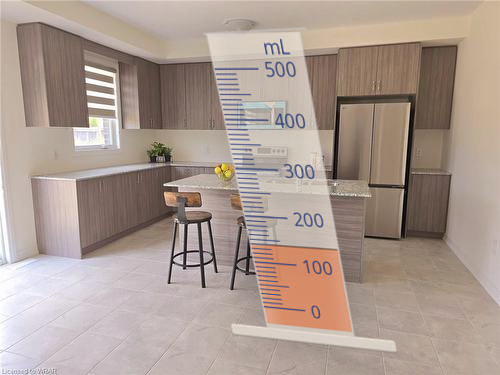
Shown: 140 mL
